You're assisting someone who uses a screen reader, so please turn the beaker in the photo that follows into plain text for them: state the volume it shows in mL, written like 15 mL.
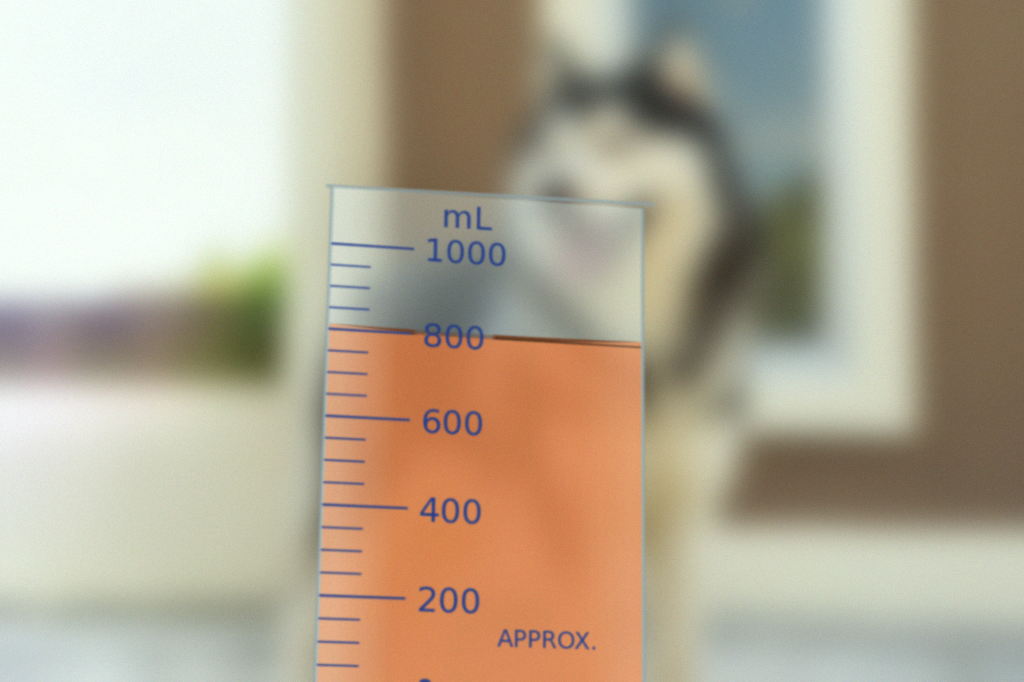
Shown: 800 mL
